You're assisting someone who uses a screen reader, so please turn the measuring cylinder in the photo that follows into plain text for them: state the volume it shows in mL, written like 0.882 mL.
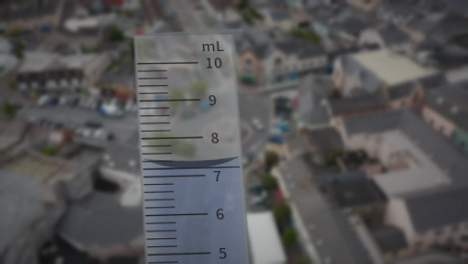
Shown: 7.2 mL
